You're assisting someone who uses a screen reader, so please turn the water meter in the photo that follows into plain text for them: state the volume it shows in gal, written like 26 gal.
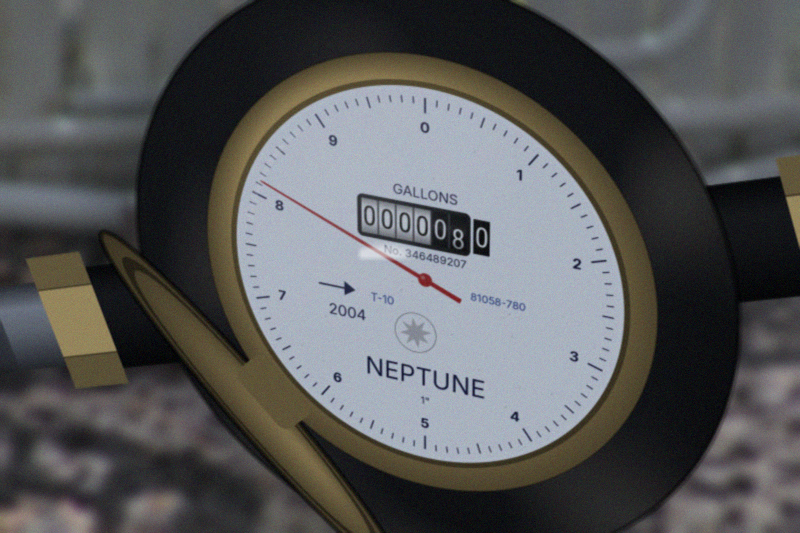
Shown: 78.1 gal
